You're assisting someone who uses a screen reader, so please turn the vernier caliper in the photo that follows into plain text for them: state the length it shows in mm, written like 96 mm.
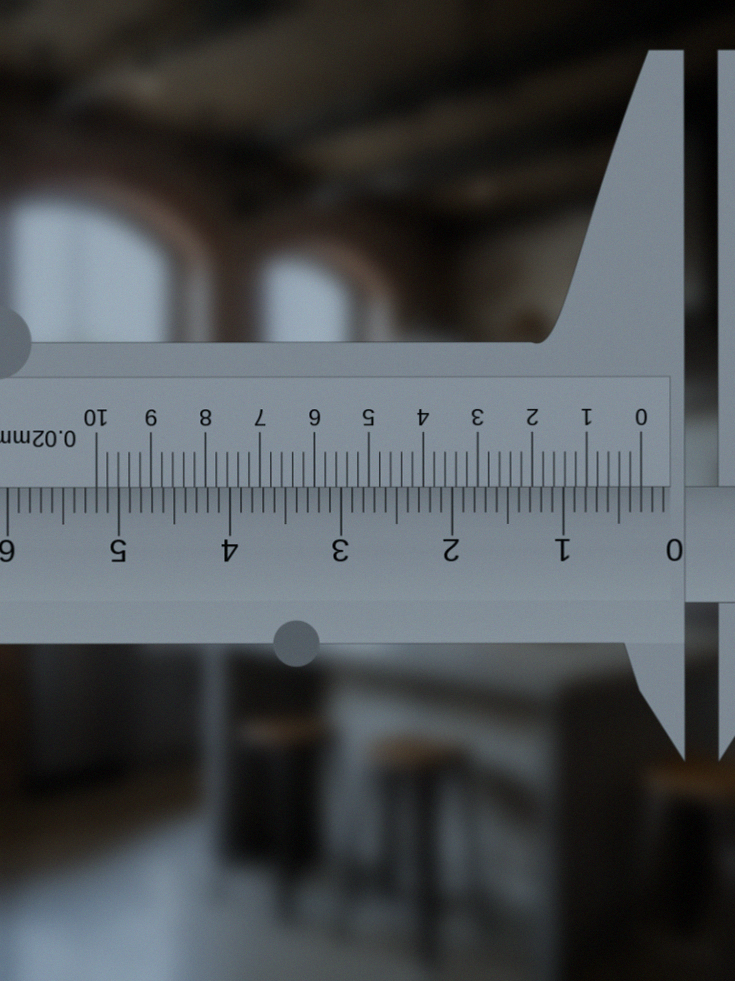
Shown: 3.0 mm
